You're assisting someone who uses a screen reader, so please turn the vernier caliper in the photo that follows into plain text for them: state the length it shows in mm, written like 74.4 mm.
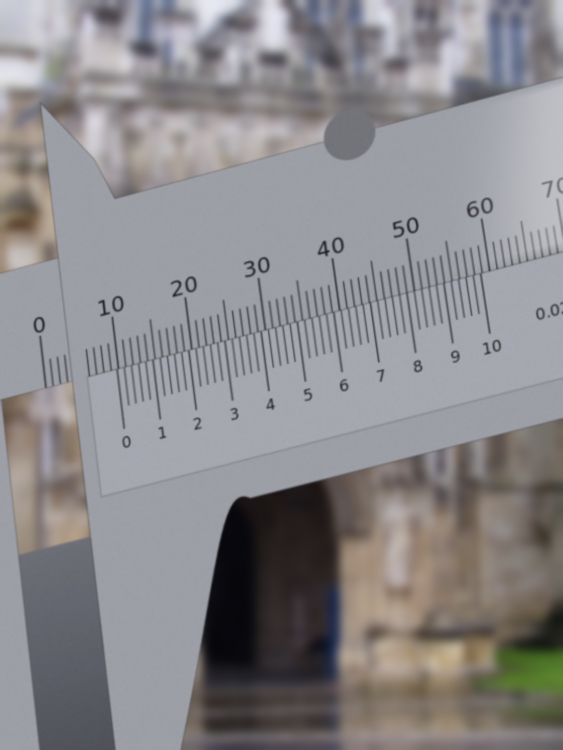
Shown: 9.8 mm
